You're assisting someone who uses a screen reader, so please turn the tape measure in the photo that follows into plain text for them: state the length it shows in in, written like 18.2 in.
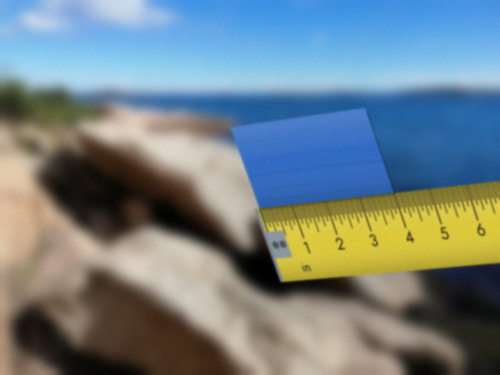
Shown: 4 in
